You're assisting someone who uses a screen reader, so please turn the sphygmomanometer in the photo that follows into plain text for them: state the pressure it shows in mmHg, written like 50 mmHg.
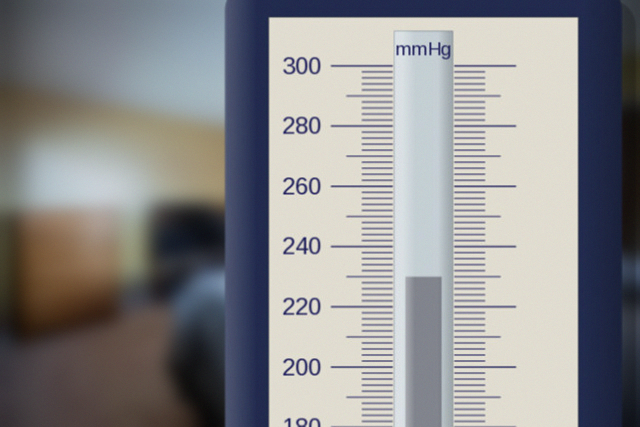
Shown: 230 mmHg
